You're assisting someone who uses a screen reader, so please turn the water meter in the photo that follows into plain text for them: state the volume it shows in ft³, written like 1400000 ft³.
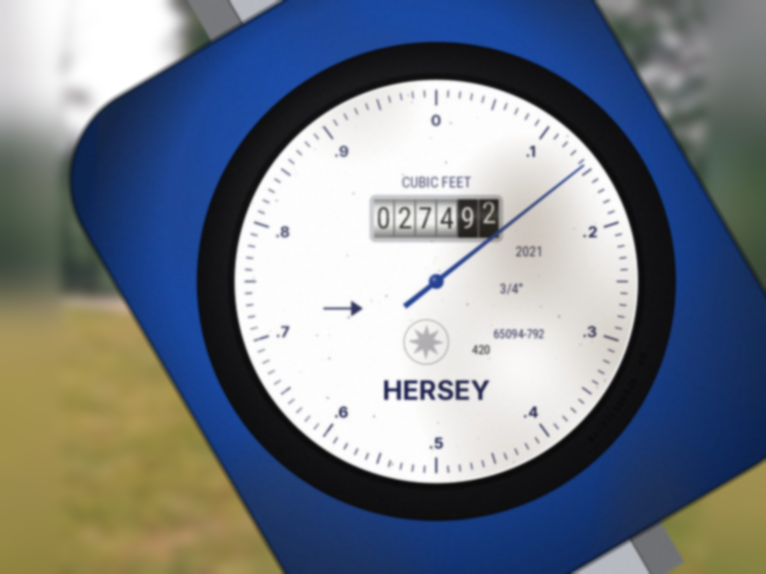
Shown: 27492.14 ft³
